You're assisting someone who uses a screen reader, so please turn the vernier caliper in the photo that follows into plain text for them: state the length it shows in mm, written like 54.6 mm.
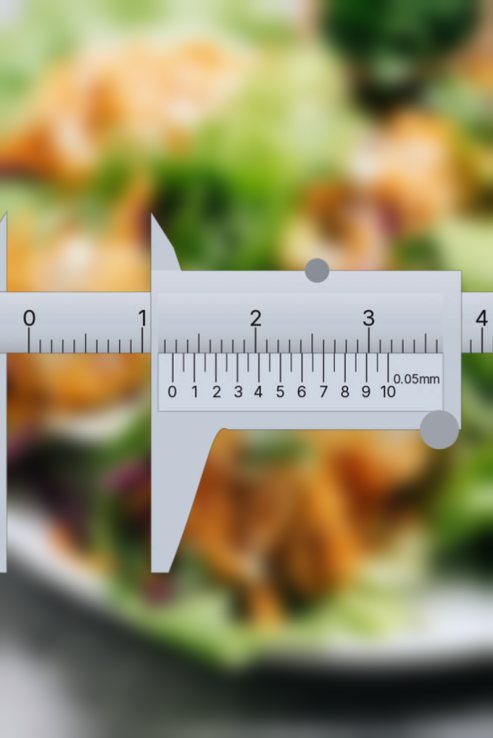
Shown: 12.7 mm
